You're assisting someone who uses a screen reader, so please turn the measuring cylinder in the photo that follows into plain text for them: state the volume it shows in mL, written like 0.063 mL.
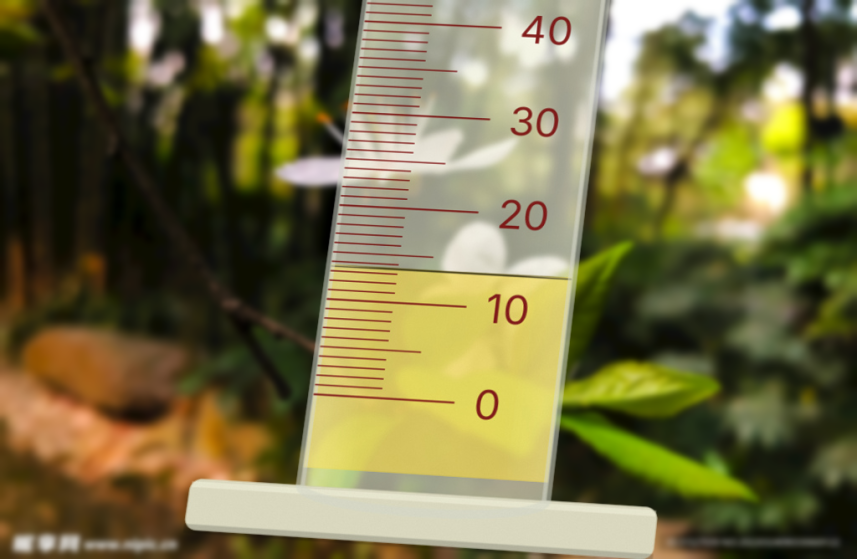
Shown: 13.5 mL
